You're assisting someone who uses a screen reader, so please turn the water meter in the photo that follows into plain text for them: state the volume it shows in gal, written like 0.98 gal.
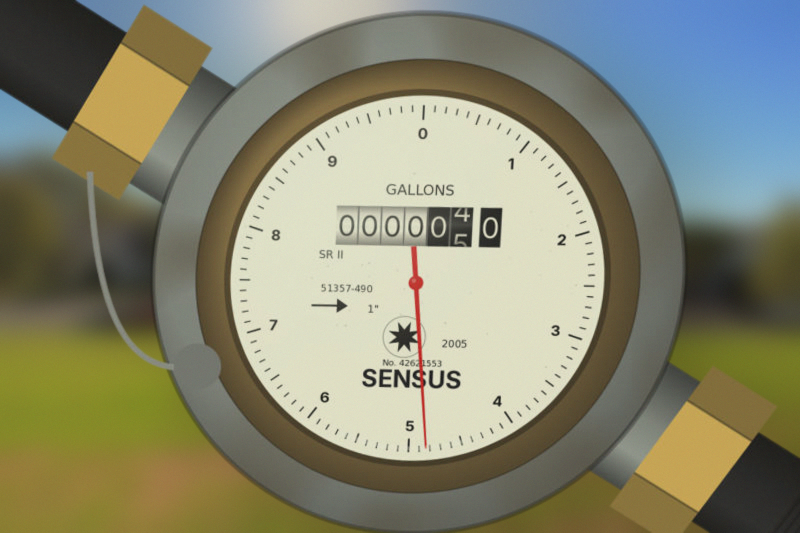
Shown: 44.8 gal
